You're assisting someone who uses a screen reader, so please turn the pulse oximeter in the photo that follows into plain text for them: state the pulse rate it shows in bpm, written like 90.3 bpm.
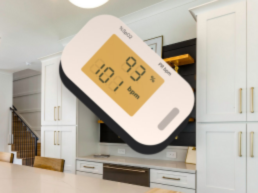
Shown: 101 bpm
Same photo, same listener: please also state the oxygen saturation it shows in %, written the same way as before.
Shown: 93 %
